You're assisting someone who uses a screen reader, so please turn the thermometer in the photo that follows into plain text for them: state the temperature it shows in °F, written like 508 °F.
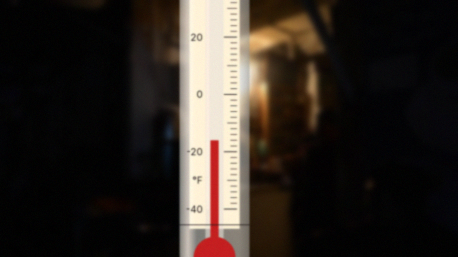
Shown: -16 °F
